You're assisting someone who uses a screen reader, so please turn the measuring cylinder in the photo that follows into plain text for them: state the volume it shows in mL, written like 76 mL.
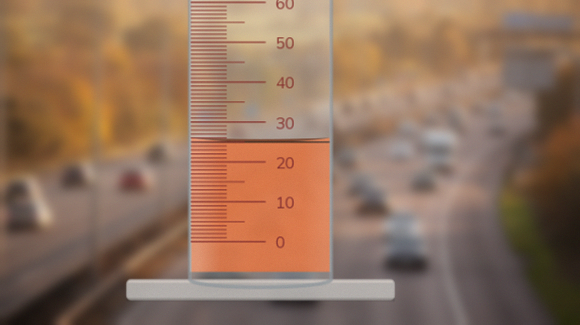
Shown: 25 mL
